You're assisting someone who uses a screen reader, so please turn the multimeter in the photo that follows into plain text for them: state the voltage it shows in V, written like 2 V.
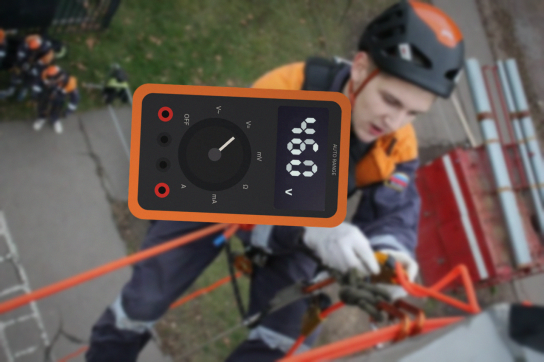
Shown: 460 V
